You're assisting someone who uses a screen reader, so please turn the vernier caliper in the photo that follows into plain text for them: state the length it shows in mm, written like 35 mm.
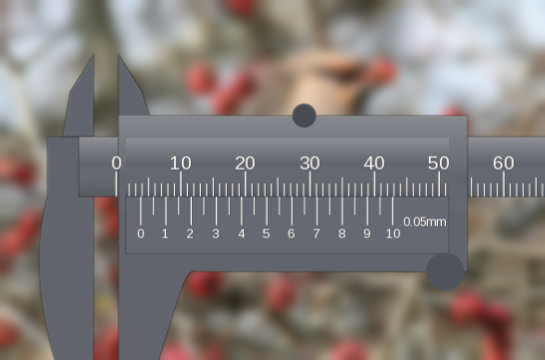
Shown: 3.8 mm
